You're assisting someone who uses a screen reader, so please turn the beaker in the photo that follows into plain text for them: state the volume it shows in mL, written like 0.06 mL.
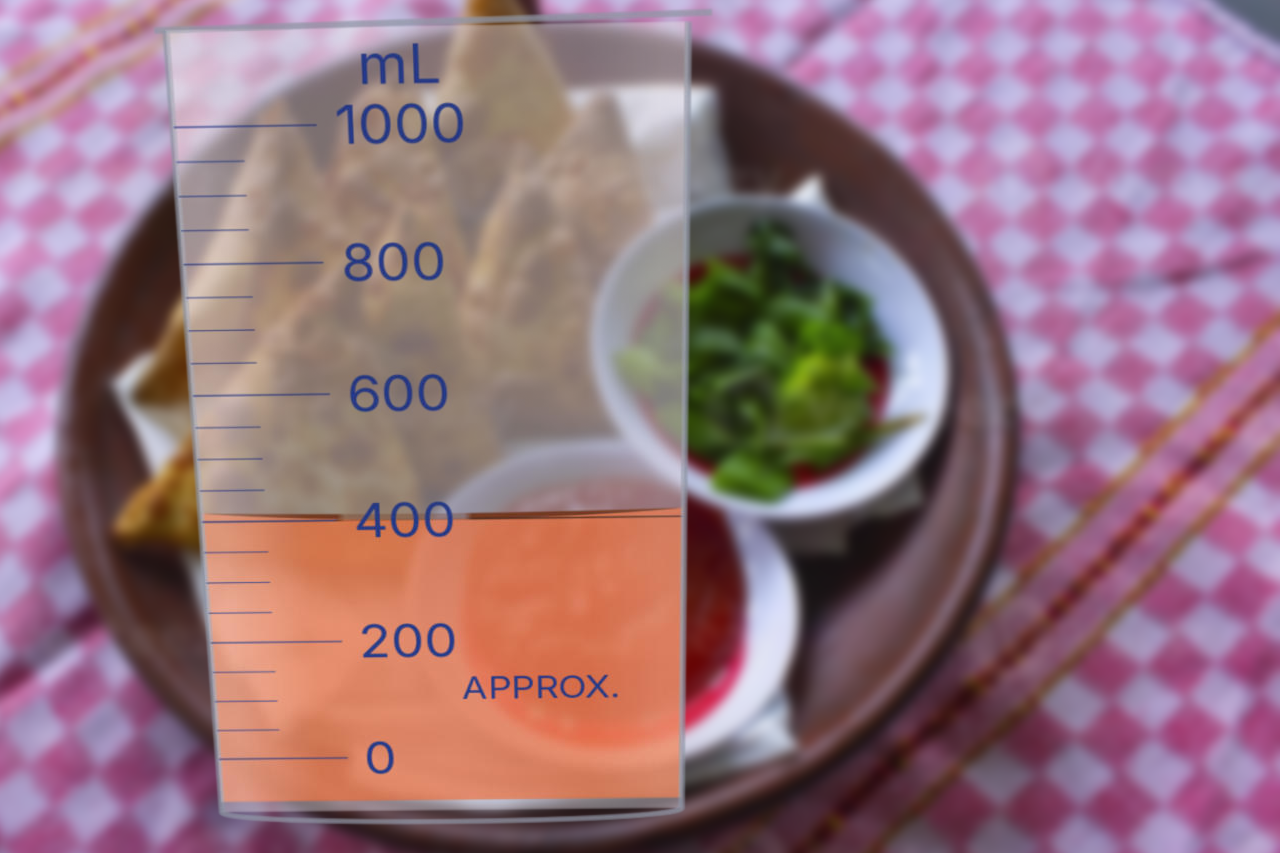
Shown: 400 mL
